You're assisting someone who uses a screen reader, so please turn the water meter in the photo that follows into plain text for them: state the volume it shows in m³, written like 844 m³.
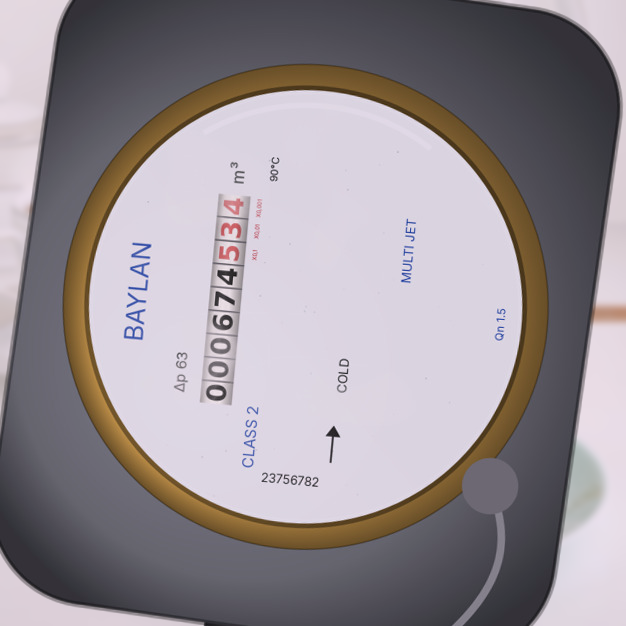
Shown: 674.534 m³
